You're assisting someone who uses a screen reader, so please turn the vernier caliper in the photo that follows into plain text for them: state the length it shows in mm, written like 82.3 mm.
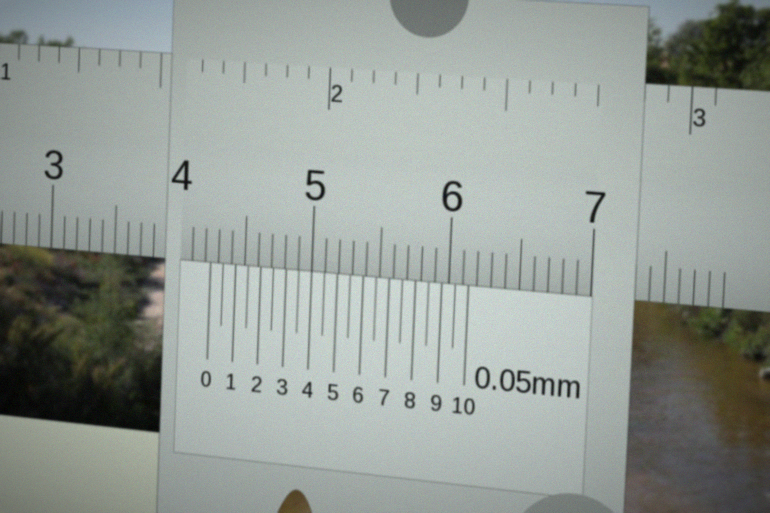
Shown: 42.4 mm
